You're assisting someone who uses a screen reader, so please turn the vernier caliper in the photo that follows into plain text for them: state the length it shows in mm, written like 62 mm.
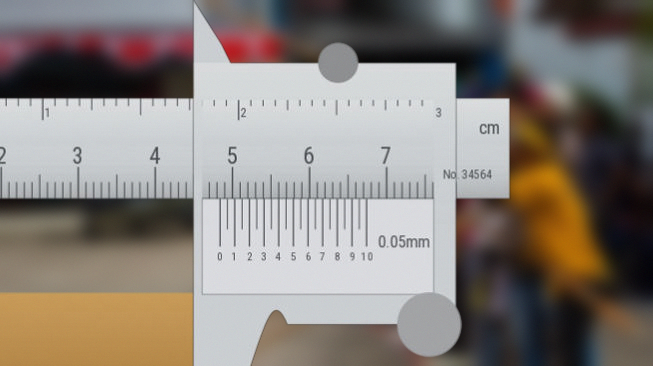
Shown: 48.4 mm
